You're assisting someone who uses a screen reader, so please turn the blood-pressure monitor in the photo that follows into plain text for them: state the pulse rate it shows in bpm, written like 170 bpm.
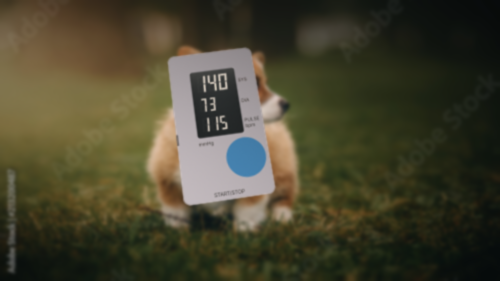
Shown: 115 bpm
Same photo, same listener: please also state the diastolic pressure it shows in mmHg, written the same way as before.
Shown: 73 mmHg
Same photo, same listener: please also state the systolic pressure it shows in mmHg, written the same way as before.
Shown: 140 mmHg
